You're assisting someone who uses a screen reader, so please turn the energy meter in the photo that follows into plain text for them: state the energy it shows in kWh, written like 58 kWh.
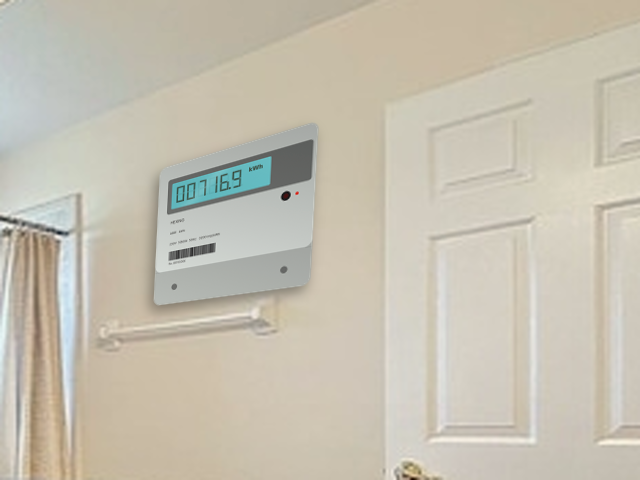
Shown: 716.9 kWh
